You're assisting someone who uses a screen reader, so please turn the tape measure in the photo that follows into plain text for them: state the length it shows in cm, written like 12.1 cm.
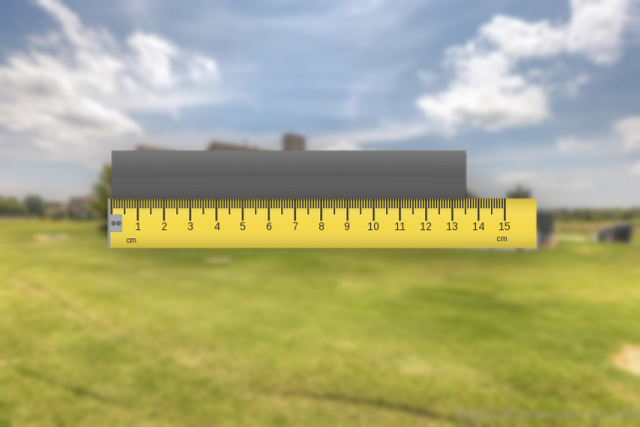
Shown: 13.5 cm
